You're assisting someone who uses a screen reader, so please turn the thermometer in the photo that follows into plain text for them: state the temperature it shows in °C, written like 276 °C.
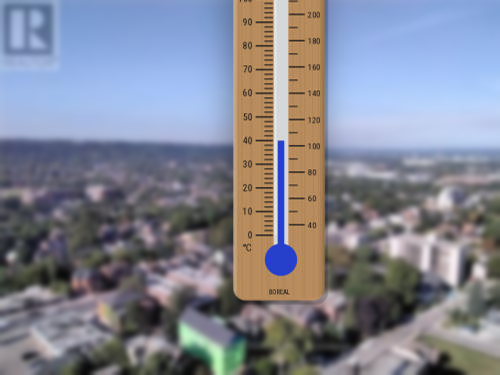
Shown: 40 °C
